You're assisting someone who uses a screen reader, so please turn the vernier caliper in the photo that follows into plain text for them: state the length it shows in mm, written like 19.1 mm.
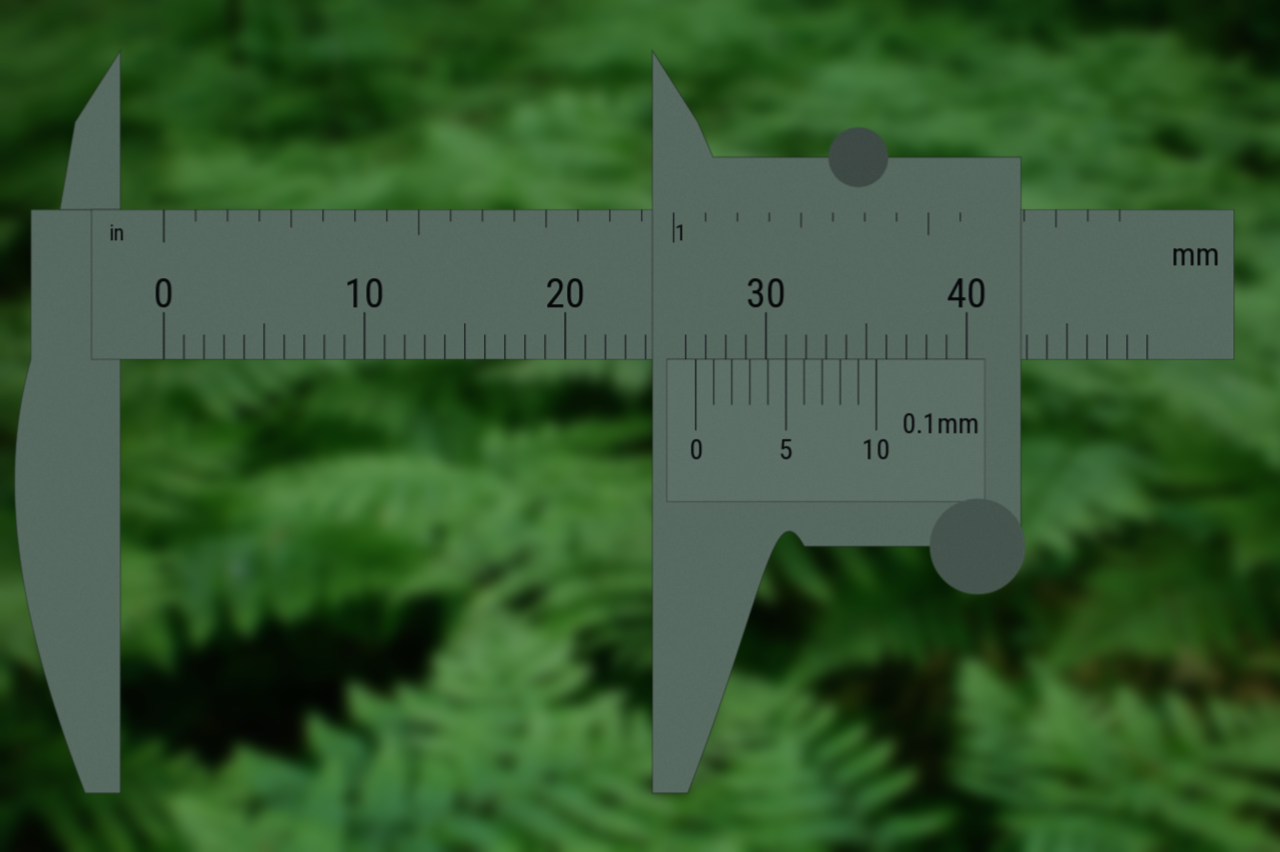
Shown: 26.5 mm
